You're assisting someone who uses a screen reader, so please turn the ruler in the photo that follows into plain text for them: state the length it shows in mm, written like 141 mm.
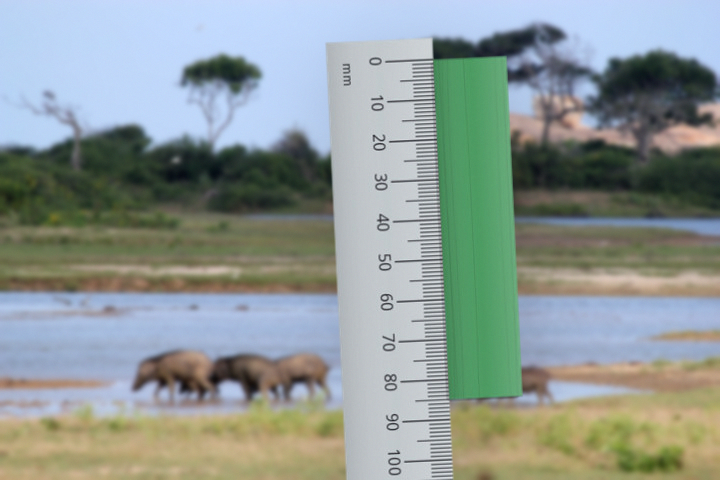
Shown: 85 mm
